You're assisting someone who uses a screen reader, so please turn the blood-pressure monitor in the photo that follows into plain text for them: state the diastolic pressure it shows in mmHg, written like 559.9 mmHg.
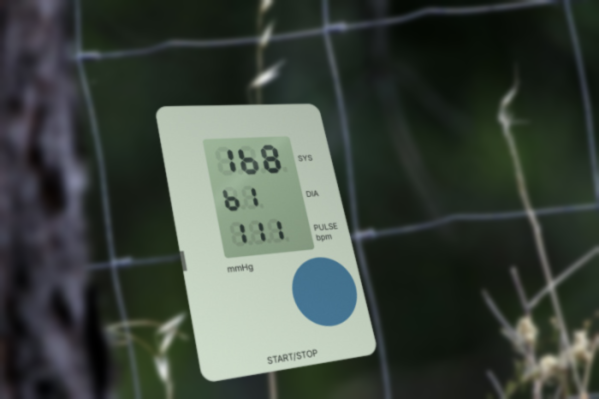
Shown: 61 mmHg
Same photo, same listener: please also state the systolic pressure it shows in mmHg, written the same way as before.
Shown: 168 mmHg
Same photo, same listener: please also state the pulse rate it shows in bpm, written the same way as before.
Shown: 111 bpm
